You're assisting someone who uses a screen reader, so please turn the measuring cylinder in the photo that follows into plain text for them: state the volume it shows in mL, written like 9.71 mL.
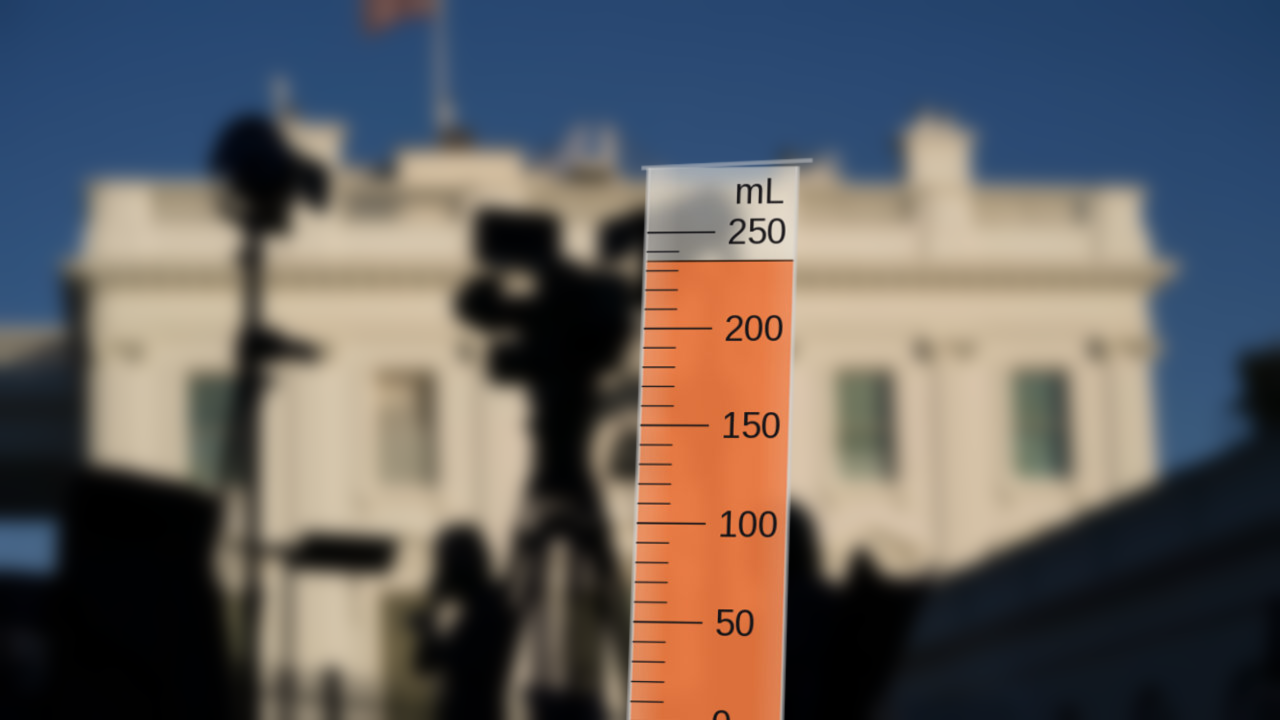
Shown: 235 mL
